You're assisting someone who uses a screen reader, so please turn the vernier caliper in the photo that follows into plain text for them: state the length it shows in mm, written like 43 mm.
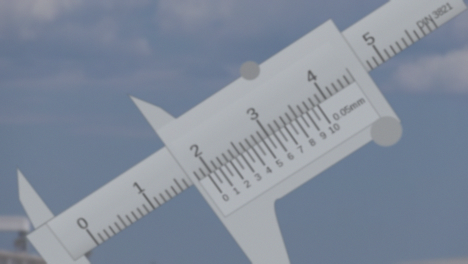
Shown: 19.5 mm
